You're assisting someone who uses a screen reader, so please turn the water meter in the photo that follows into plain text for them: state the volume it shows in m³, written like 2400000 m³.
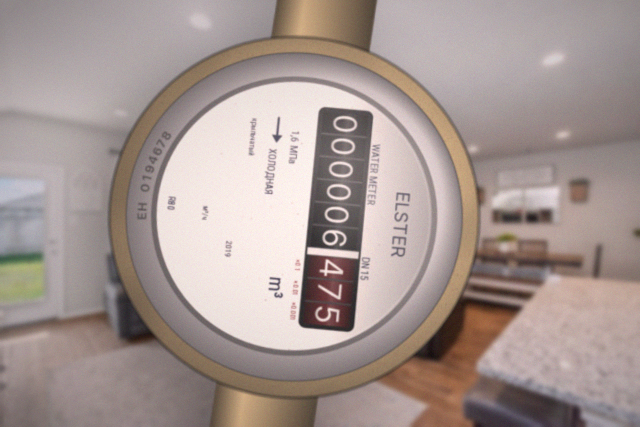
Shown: 6.475 m³
